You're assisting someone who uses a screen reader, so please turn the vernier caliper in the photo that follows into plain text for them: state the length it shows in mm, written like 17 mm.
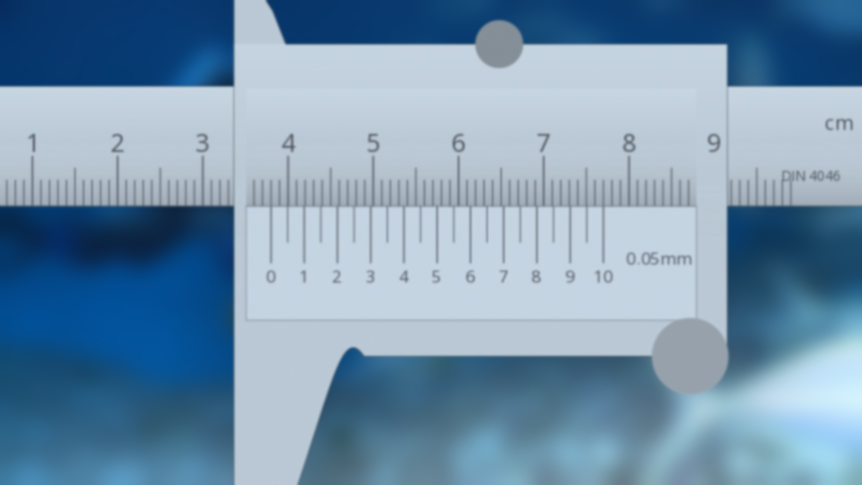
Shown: 38.0 mm
